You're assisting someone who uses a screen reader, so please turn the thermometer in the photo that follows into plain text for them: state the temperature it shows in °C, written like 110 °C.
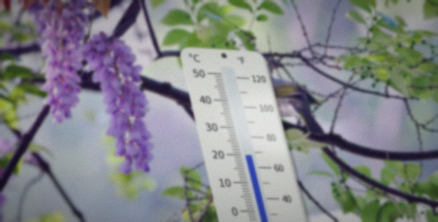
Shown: 20 °C
